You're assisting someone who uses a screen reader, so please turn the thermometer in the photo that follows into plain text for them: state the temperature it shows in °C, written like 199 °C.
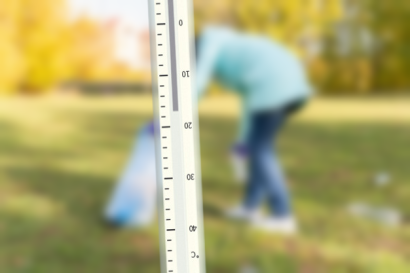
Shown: 17 °C
